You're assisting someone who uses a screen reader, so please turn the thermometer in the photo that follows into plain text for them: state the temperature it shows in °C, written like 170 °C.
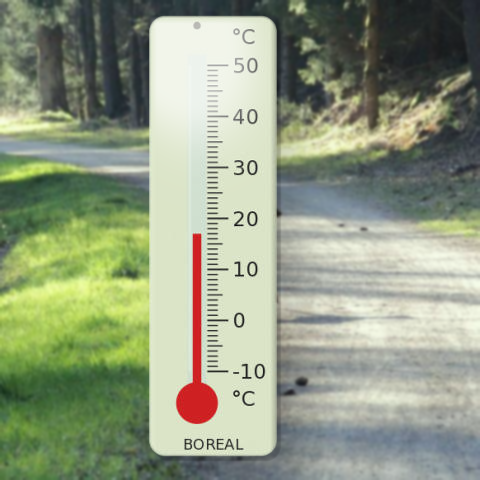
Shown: 17 °C
